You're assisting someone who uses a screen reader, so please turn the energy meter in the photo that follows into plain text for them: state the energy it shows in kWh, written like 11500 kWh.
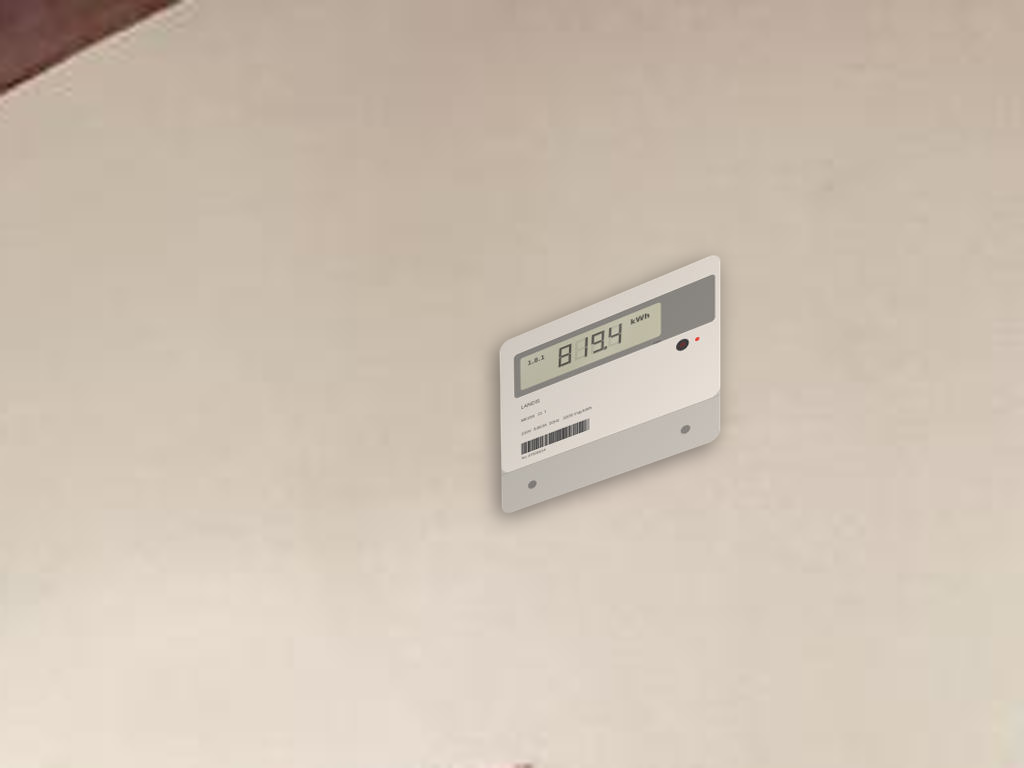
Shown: 819.4 kWh
